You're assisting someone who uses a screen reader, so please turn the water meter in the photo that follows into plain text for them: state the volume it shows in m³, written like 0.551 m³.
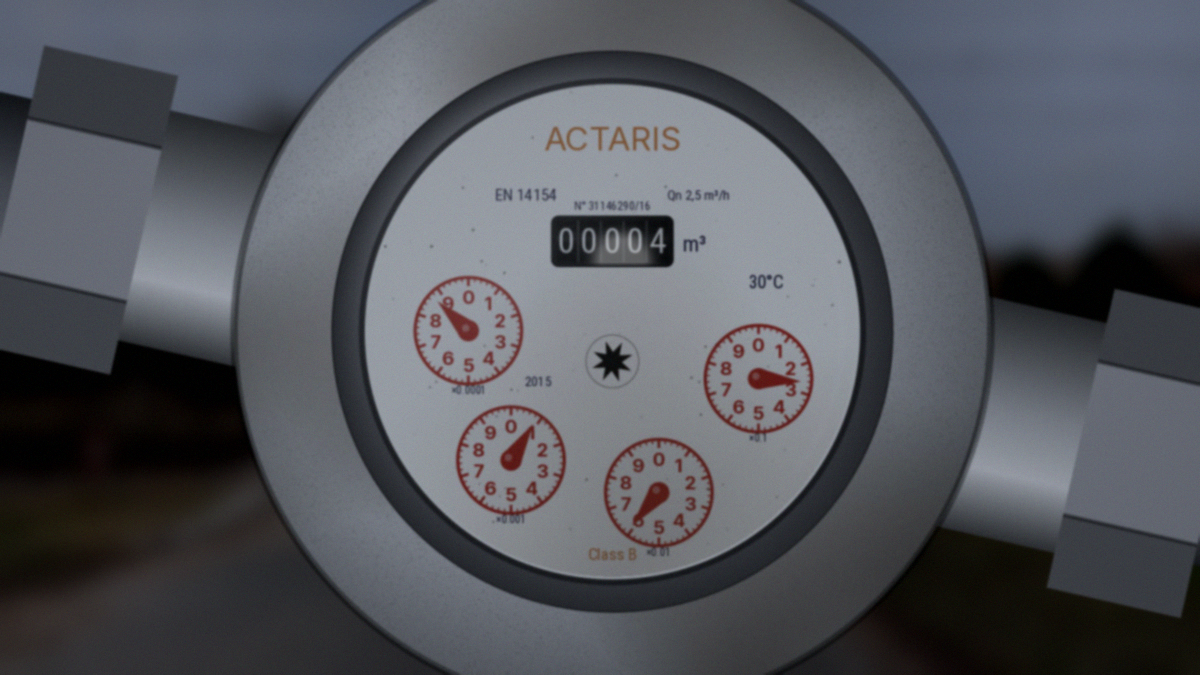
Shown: 4.2608 m³
